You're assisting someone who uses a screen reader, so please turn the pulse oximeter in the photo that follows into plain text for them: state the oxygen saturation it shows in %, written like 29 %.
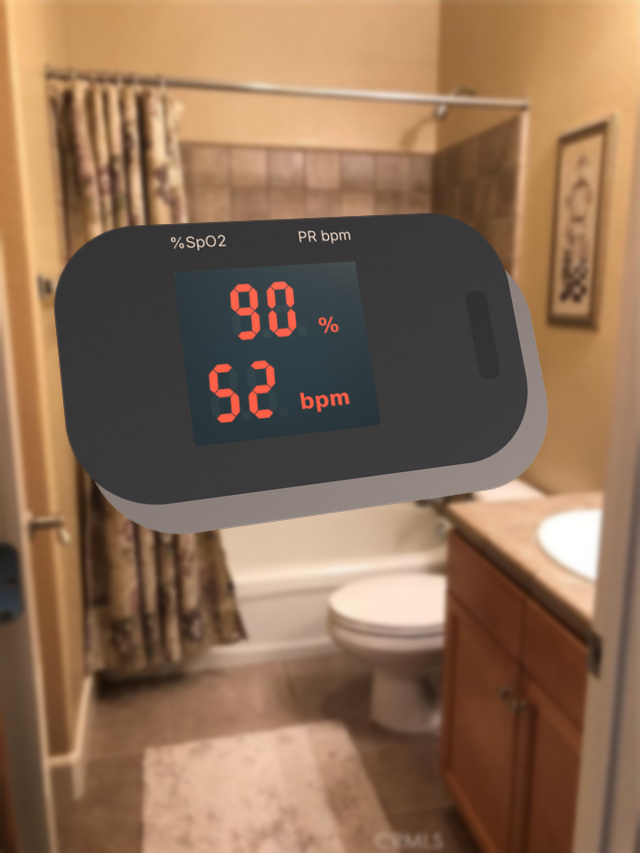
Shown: 90 %
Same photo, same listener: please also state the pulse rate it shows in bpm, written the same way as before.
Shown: 52 bpm
